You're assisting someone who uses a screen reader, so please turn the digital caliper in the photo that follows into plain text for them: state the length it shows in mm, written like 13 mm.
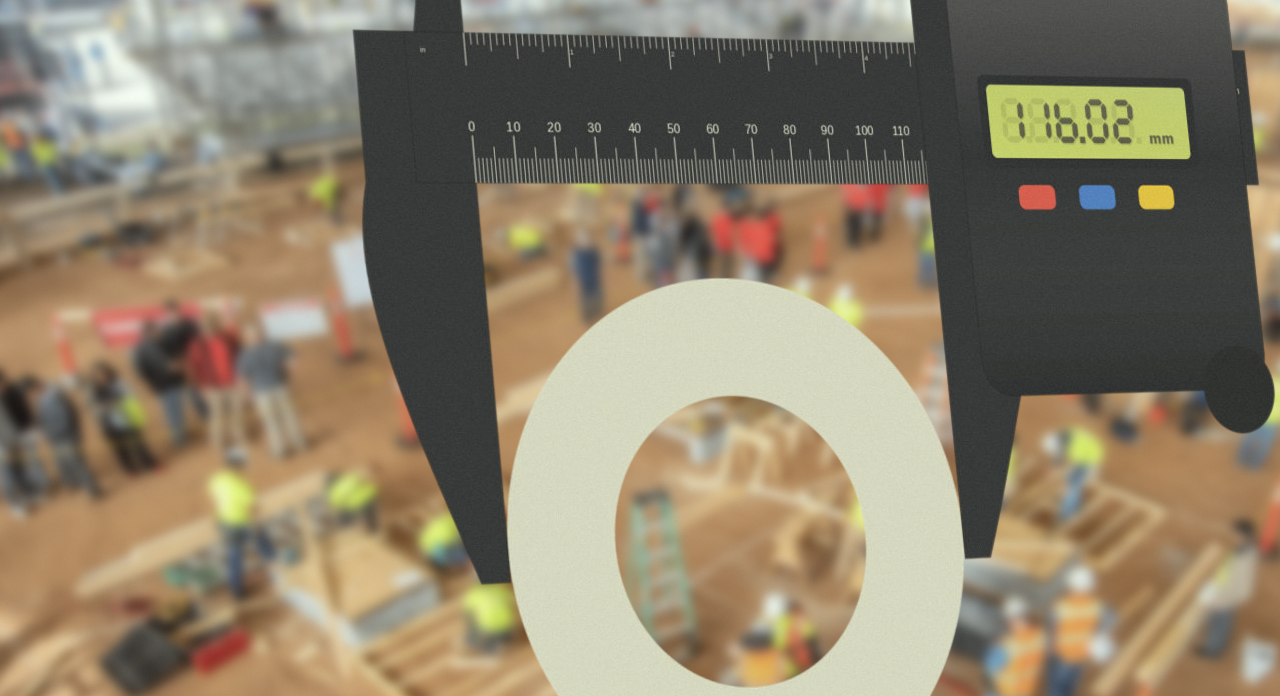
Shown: 116.02 mm
